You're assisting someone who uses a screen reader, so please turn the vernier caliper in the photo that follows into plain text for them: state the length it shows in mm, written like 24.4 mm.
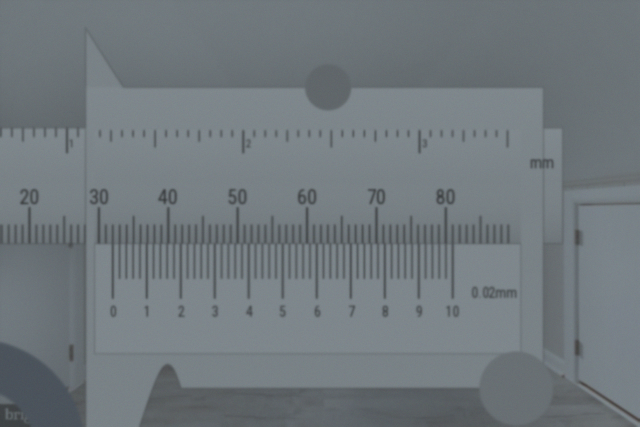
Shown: 32.0 mm
